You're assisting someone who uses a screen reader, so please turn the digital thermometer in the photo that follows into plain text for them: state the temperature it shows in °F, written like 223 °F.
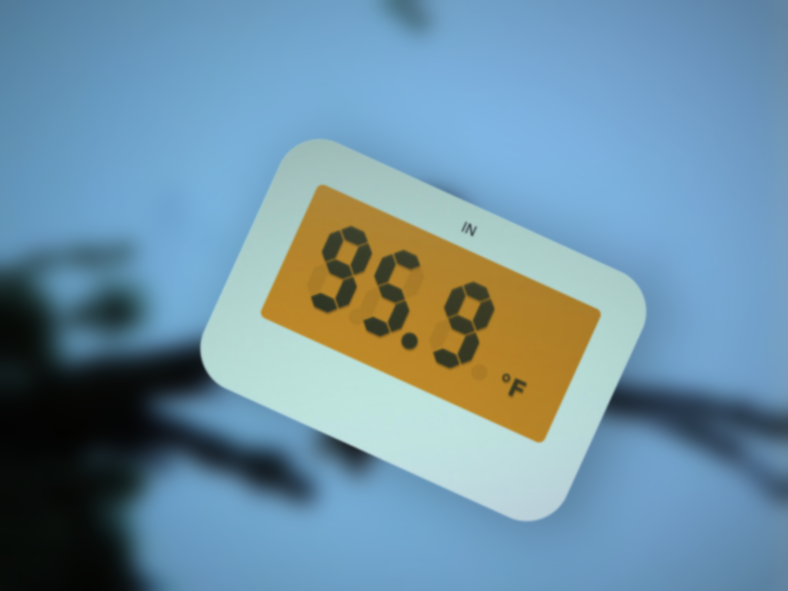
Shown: 95.9 °F
